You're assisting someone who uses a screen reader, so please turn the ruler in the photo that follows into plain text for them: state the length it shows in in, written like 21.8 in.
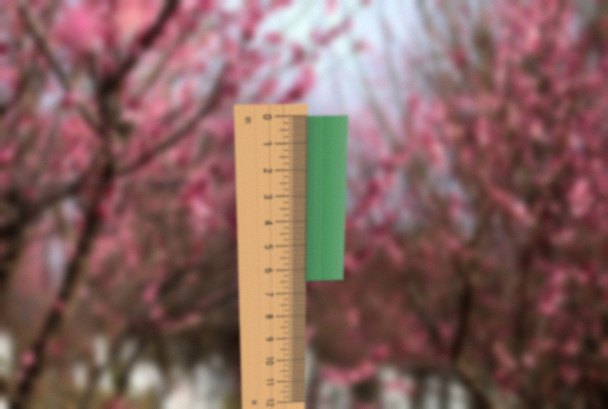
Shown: 6.5 in
